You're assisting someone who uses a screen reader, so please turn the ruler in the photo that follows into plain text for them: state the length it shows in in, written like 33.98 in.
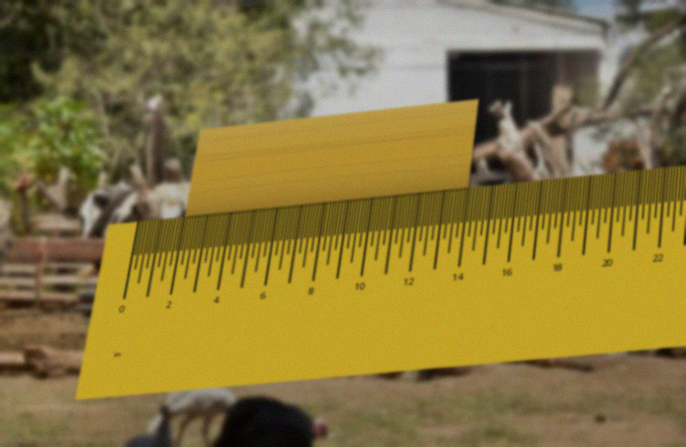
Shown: 12 in
